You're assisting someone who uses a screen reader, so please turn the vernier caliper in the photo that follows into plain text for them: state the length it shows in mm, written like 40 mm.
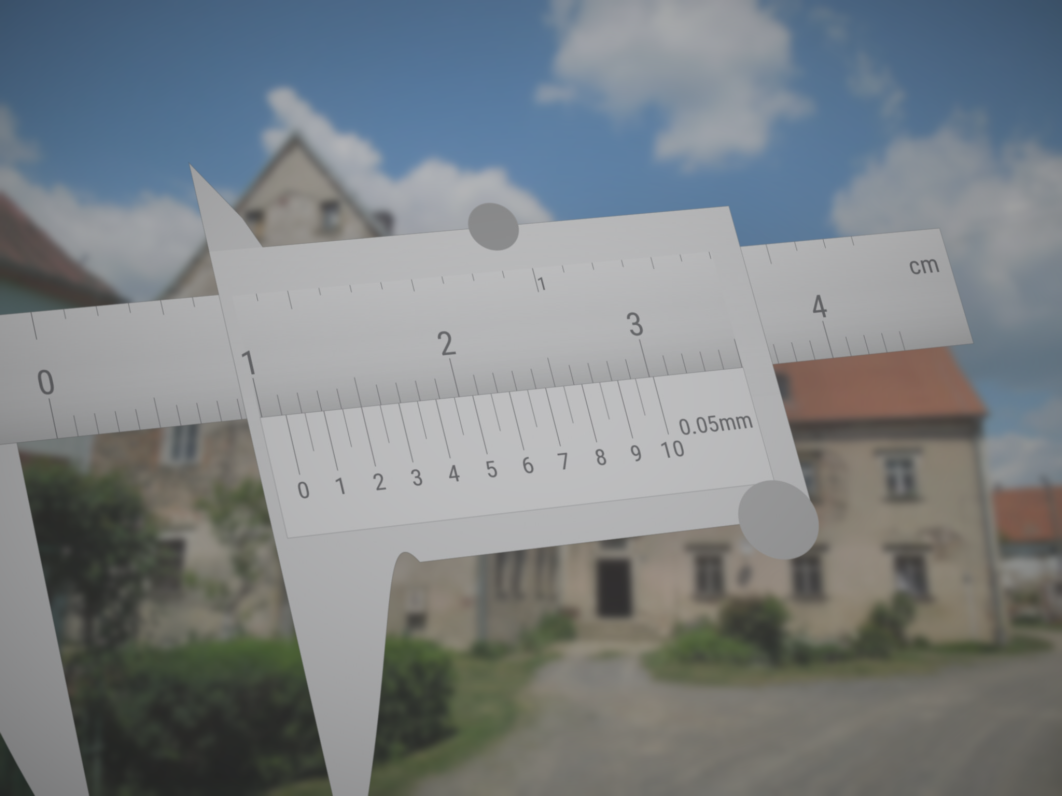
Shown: 11.2 mm
